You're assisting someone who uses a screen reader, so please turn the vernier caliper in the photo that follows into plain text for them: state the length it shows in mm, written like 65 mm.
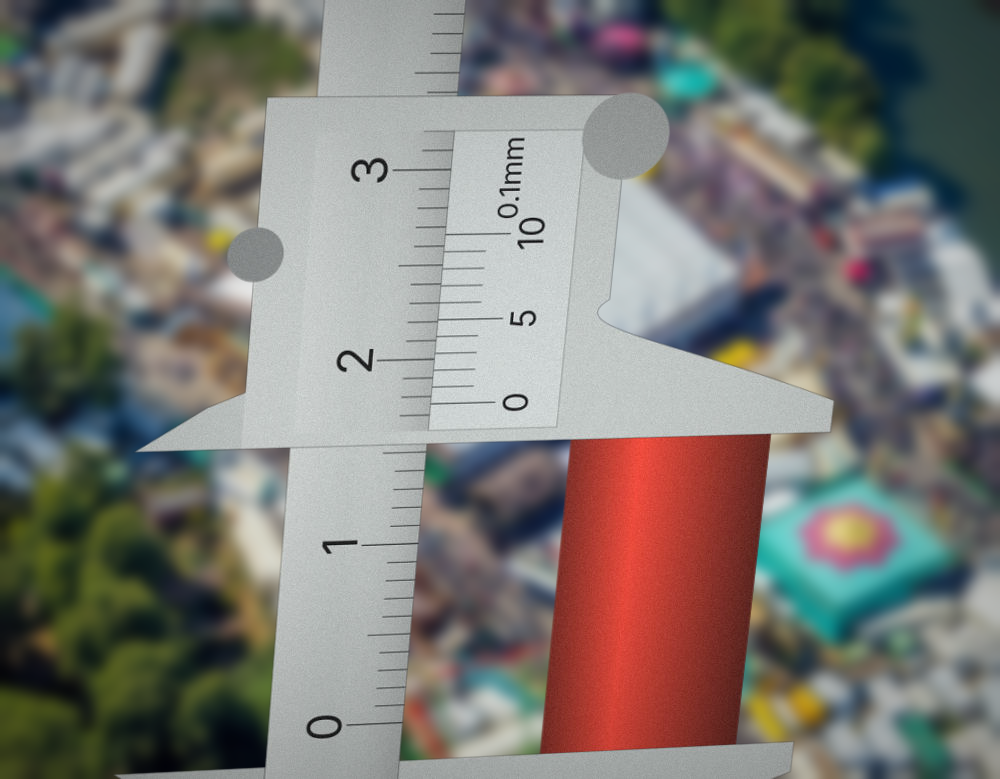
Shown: 17.6 mm
